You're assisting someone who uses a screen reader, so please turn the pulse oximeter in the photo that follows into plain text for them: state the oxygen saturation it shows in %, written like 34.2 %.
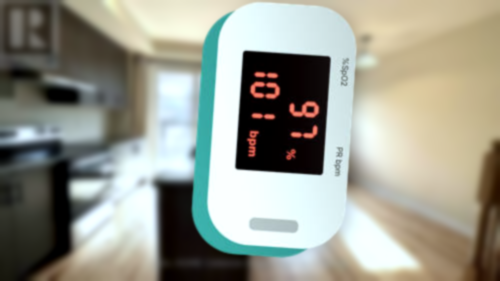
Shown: 97 %
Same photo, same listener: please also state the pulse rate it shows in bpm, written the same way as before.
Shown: 101 bpm
